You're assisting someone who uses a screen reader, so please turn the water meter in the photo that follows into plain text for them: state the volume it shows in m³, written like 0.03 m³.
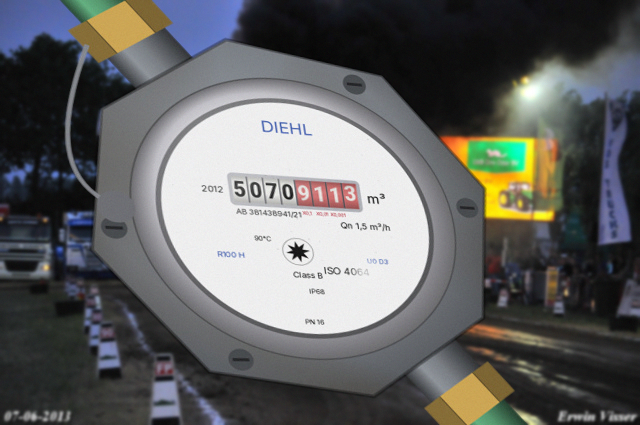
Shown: 5070.9113 m³
